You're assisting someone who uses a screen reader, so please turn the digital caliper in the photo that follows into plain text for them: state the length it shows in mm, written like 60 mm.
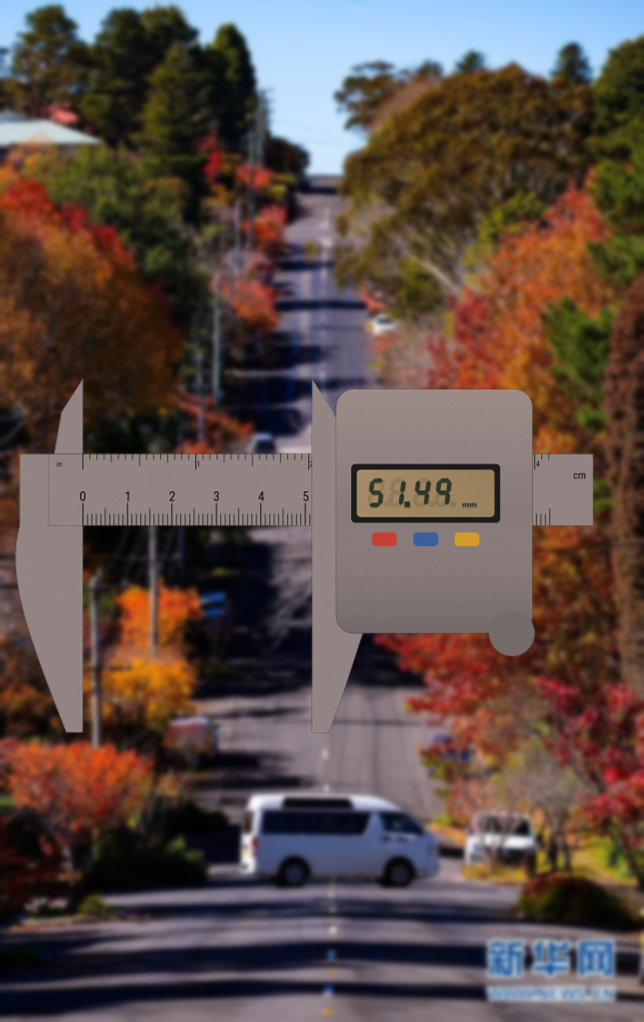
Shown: 51.49 mm
